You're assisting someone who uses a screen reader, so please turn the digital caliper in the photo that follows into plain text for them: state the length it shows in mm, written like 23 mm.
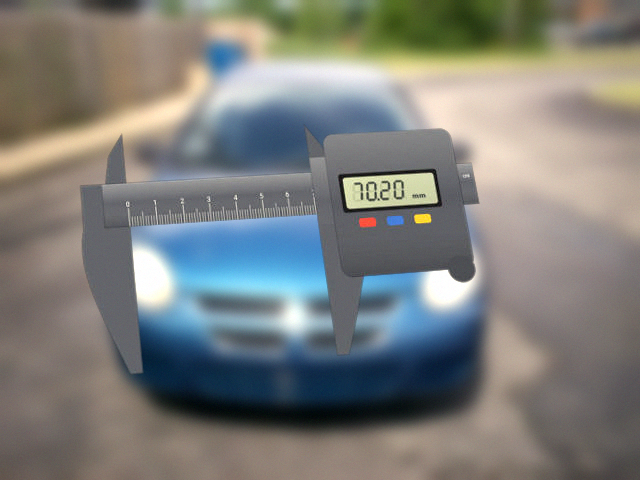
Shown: 70.20 mm
